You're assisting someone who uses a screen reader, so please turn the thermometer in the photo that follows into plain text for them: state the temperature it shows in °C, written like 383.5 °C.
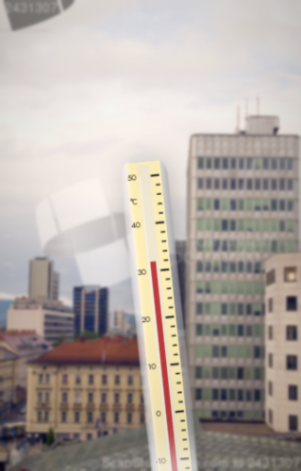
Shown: 32 °C
